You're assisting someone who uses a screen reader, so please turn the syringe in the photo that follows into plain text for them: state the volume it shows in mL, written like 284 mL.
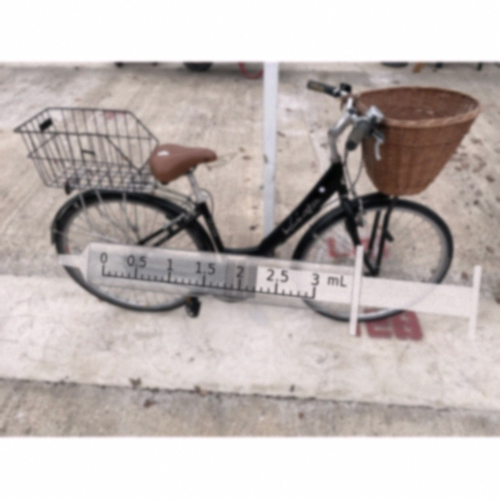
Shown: 1.8 mL
